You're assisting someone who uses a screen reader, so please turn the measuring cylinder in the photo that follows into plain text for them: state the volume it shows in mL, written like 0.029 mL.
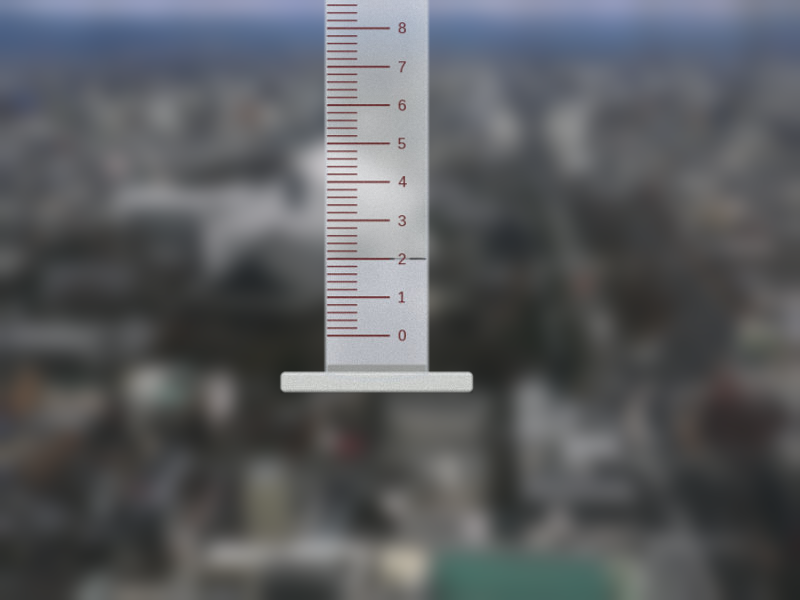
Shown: 2 mL
